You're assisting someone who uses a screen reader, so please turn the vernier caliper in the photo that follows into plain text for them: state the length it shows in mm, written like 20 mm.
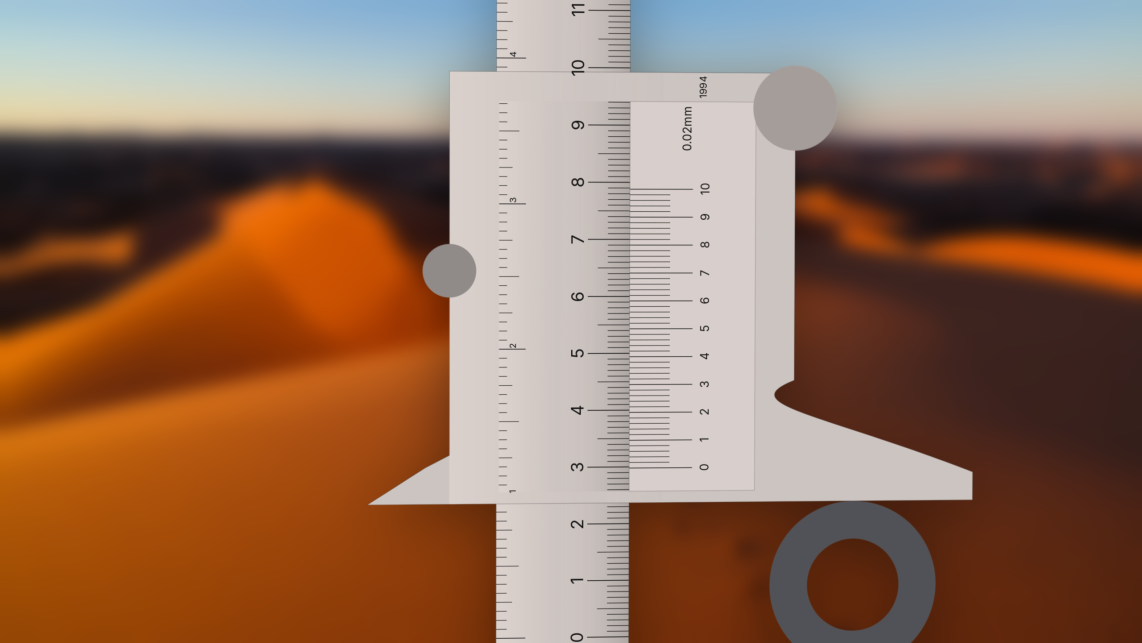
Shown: 29.8 mm
